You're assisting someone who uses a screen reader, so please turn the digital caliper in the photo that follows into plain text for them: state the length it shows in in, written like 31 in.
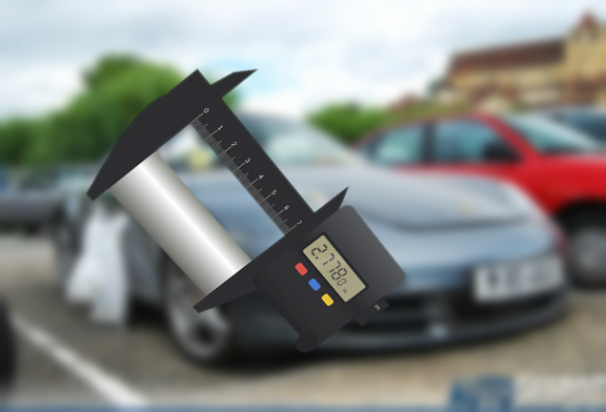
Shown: 2.7780 in
